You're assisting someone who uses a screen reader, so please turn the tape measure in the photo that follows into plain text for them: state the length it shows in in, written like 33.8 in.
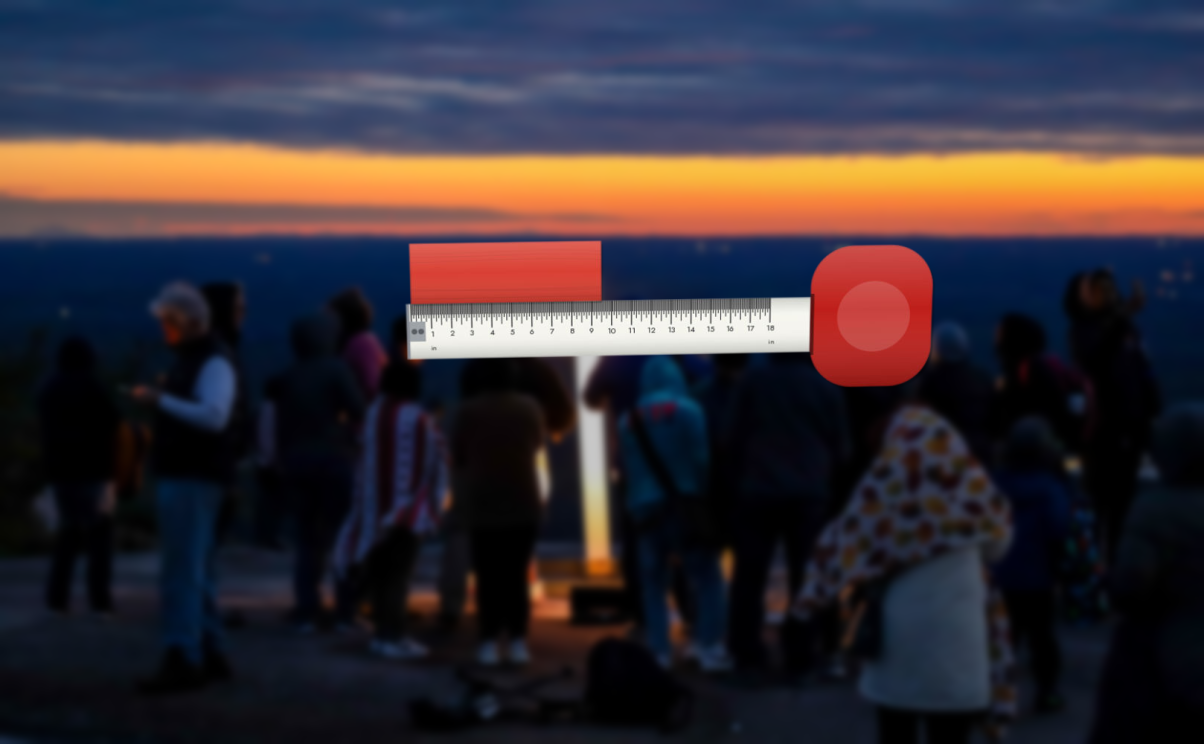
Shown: 9.5 in
